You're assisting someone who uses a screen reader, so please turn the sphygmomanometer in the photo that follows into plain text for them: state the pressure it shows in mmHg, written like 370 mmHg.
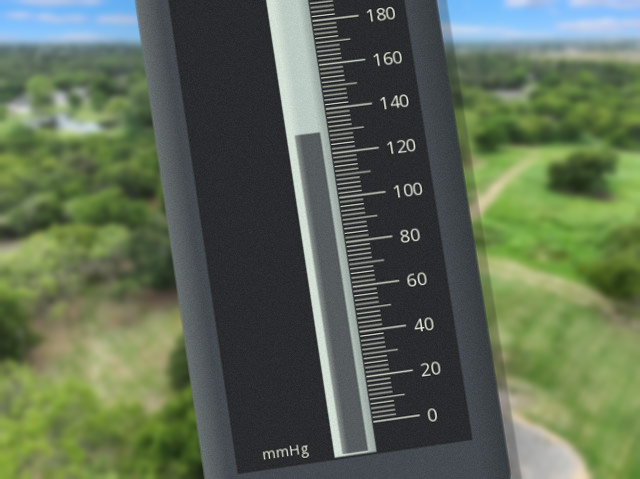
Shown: 130 mmHg
